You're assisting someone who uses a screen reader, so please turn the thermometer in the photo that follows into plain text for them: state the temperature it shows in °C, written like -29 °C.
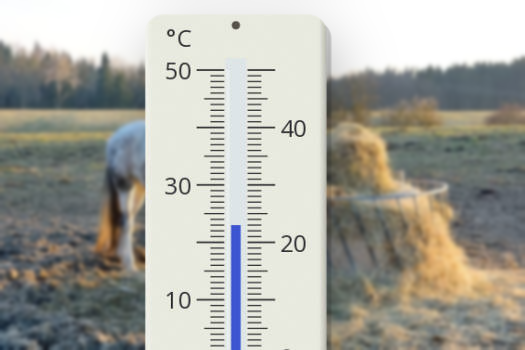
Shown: 23 °C
